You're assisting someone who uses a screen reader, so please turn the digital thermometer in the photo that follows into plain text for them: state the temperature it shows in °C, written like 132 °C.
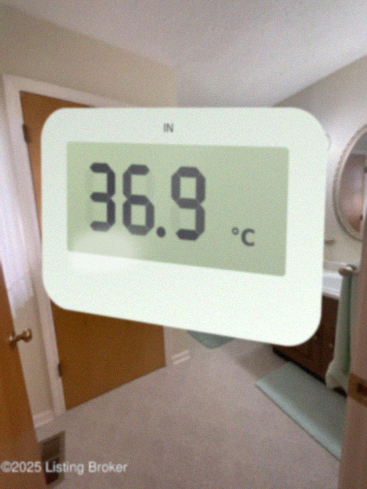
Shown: 36.9 °C
